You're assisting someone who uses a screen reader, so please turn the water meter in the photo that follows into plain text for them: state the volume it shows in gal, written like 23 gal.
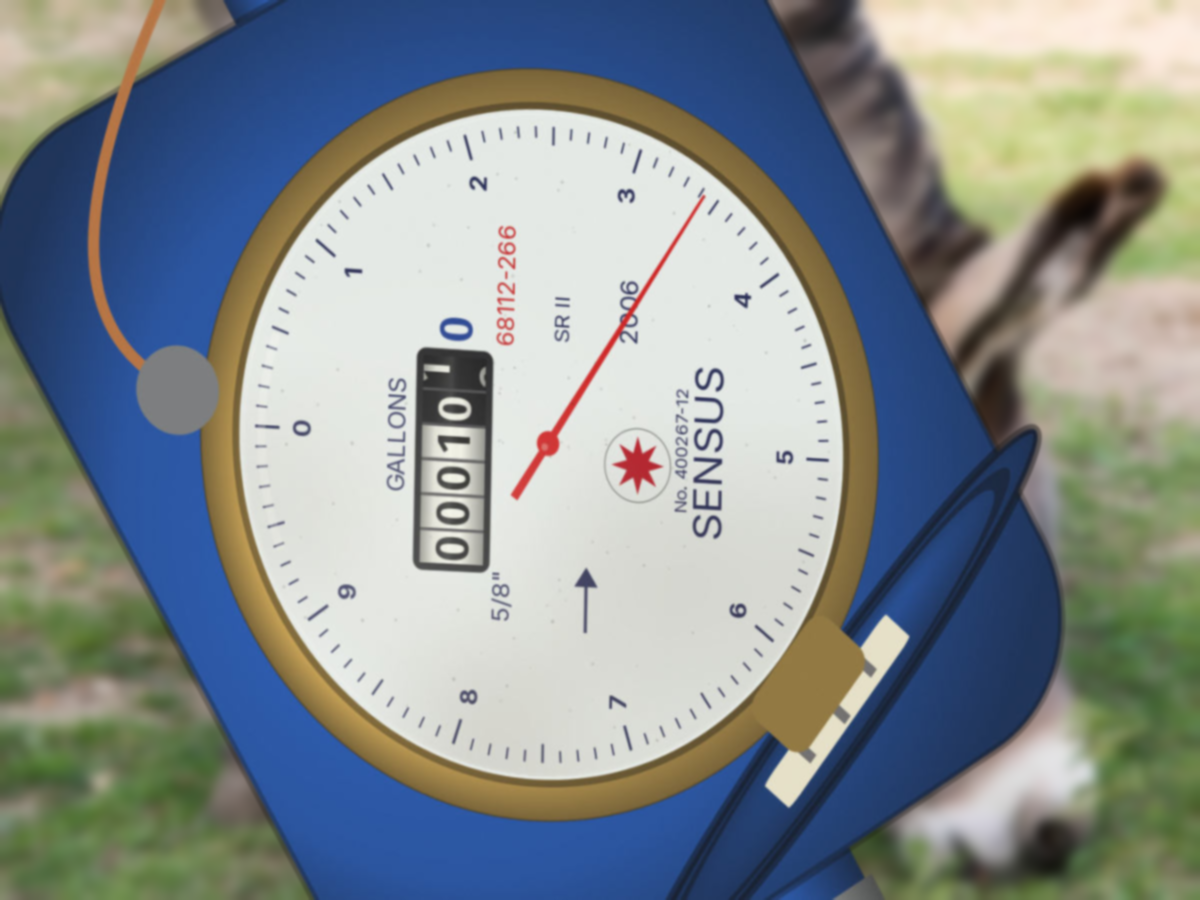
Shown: 1013.4 gal
